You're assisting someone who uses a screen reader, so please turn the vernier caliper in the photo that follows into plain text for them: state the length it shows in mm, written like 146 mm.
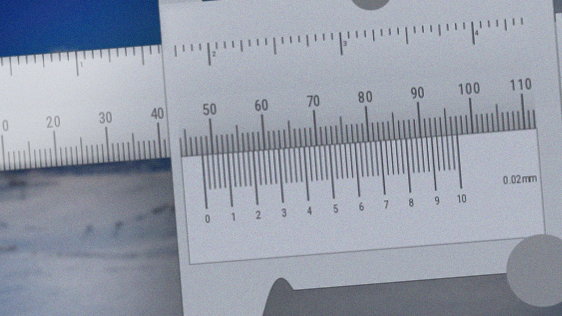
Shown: 48.0 mm
